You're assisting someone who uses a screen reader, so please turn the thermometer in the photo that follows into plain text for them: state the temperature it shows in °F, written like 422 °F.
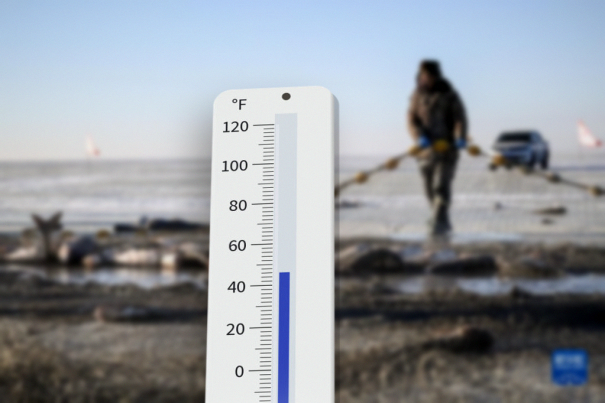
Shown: 46 °F
